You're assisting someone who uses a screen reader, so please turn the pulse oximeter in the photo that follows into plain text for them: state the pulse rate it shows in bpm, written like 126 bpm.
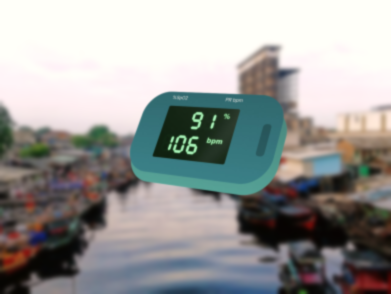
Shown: 106 bpm
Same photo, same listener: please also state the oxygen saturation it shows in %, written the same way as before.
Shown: 91 %
